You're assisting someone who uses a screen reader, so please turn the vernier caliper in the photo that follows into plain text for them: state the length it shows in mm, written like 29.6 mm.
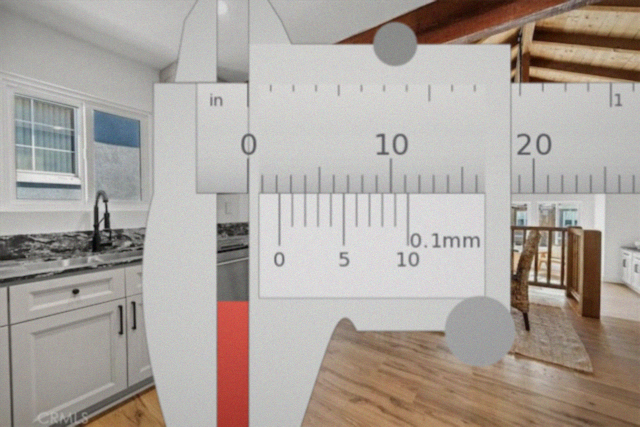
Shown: 2.2 mm
